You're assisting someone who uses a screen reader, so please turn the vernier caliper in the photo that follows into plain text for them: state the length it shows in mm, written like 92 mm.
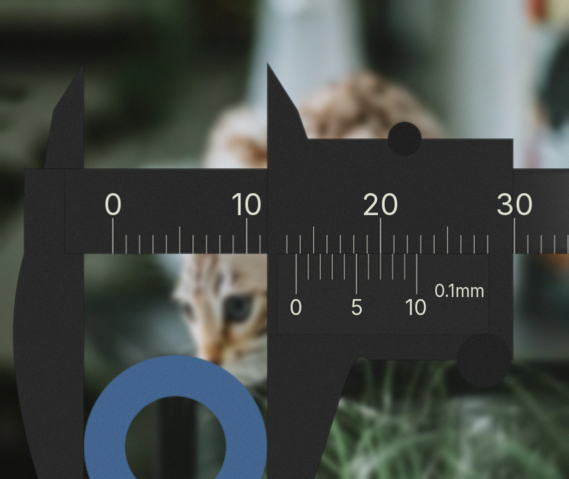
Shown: 13.7 mm
